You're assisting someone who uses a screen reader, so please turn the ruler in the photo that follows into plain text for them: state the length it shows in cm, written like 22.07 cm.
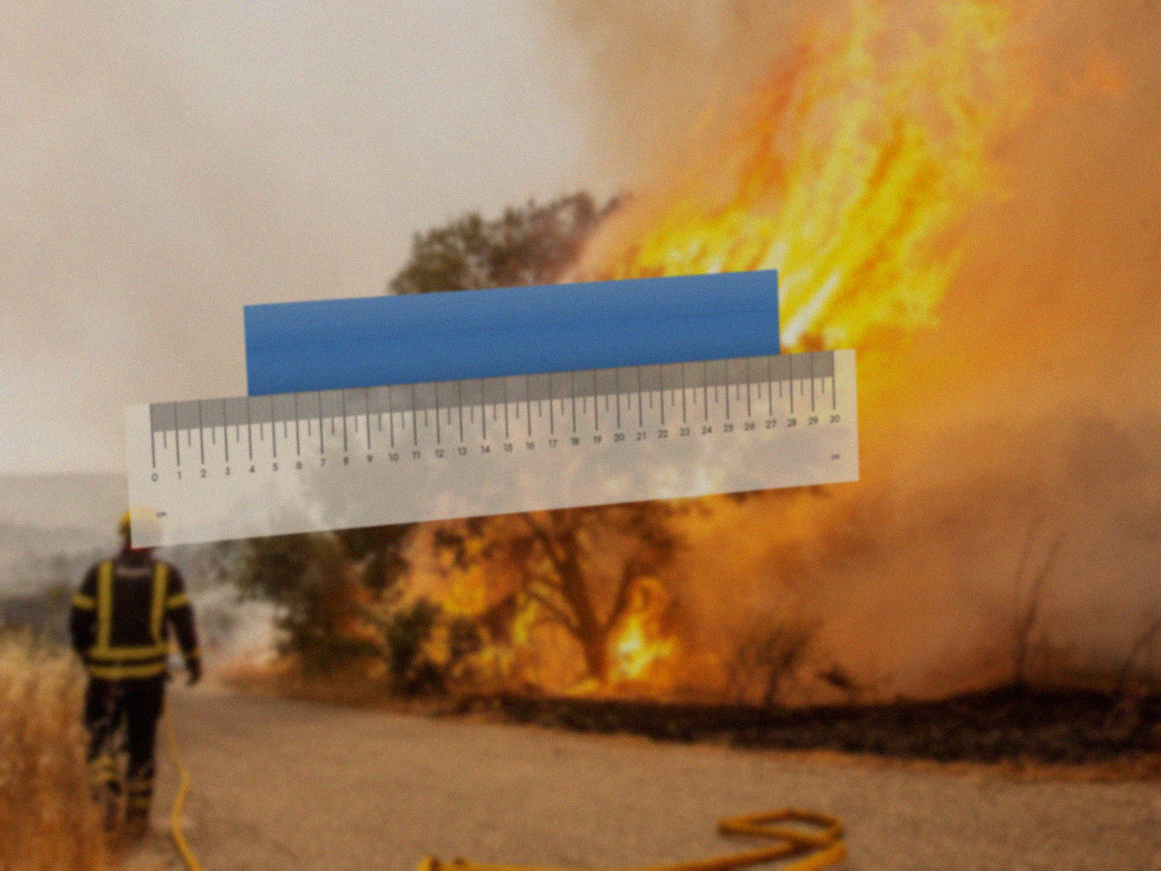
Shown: 23.5 cm
